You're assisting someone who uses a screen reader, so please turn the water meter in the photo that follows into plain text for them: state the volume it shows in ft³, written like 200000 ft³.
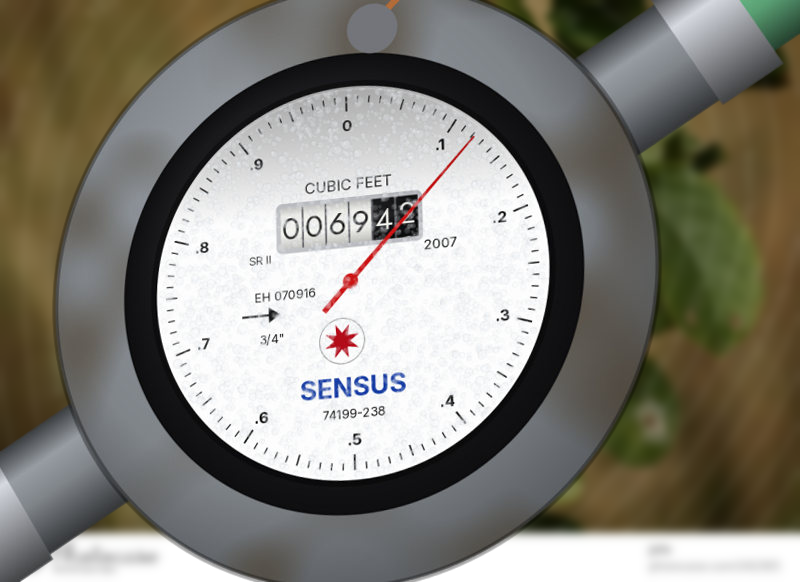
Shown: 6942.12 ft³
